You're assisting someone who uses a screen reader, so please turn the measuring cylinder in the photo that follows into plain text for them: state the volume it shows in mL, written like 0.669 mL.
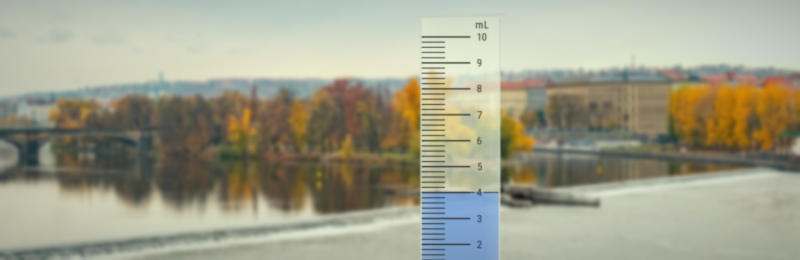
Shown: 4 mL
